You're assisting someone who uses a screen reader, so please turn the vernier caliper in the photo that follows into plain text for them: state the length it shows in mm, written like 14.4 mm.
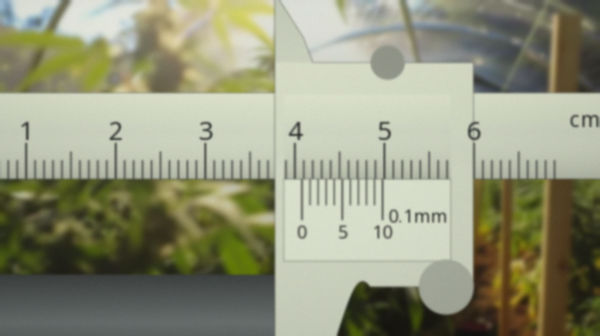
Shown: 40.8 mm
